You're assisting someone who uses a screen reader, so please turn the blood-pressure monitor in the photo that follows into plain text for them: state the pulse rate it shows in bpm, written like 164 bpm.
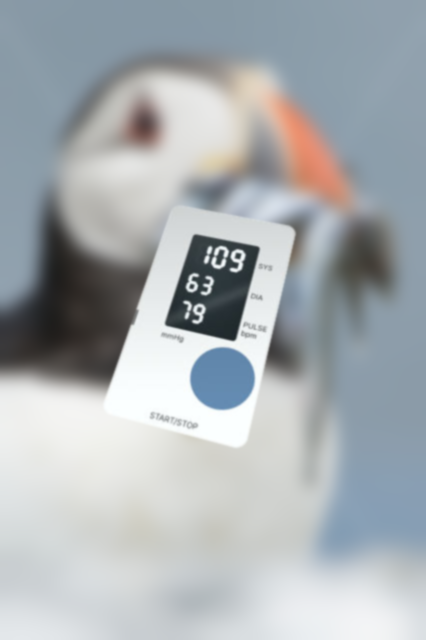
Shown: 79 bpm
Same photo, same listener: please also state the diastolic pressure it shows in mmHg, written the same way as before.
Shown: 63 mmHg
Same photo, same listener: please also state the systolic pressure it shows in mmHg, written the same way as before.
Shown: 109 mmHg
